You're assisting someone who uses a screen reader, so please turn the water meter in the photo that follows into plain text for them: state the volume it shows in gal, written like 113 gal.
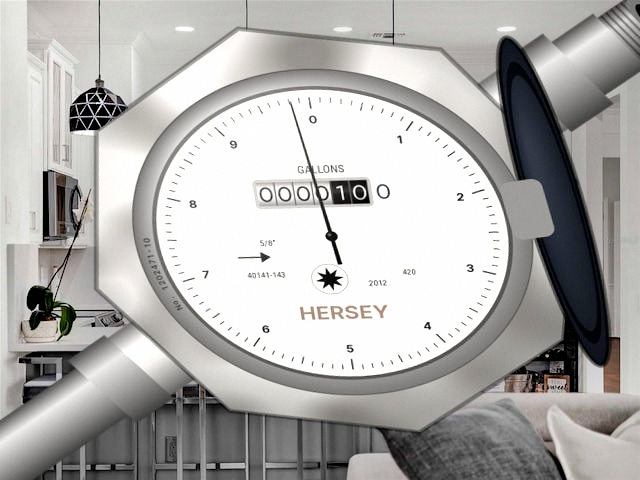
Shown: 99.8 gal
